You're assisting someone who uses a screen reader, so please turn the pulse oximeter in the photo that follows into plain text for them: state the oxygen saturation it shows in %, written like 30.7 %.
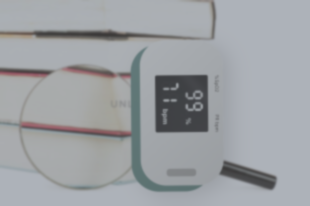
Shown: 99 %
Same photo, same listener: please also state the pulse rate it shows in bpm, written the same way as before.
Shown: 71 bpm
